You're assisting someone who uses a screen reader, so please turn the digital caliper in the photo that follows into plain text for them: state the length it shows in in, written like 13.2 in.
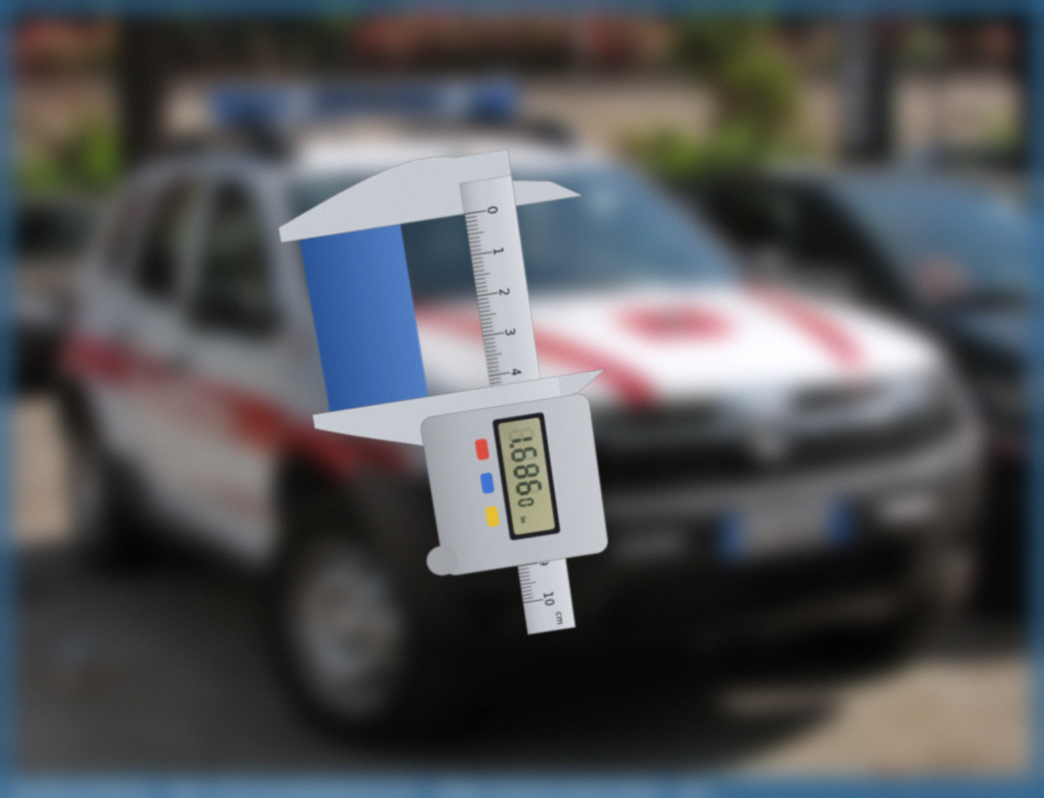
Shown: 1.6860 in
